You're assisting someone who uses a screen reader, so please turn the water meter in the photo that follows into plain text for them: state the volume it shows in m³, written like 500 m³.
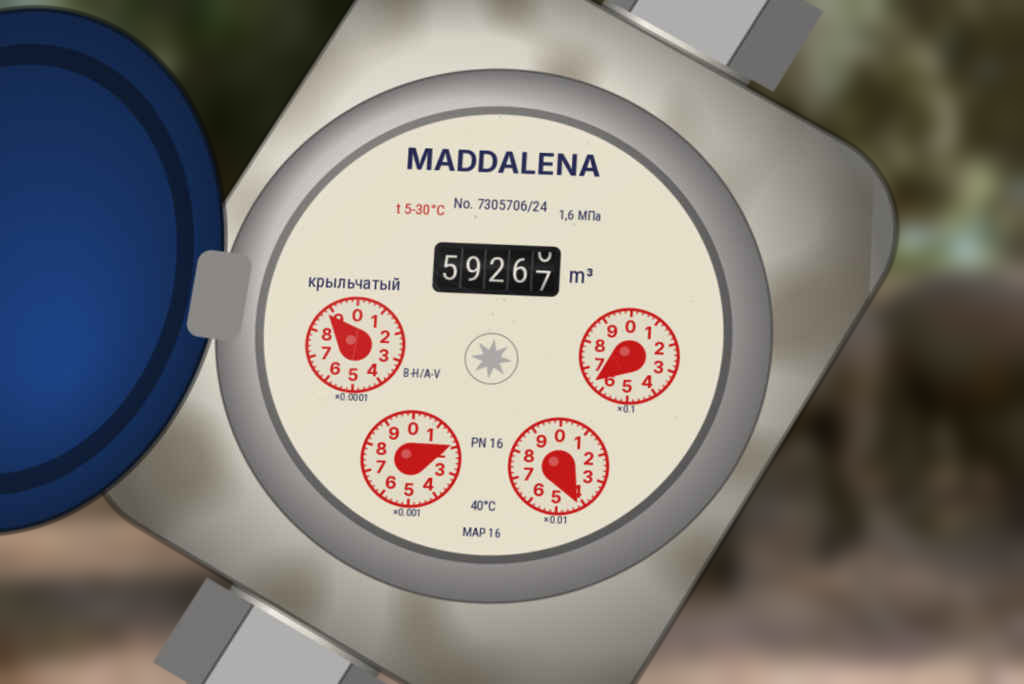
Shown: 59266.6418 m³
